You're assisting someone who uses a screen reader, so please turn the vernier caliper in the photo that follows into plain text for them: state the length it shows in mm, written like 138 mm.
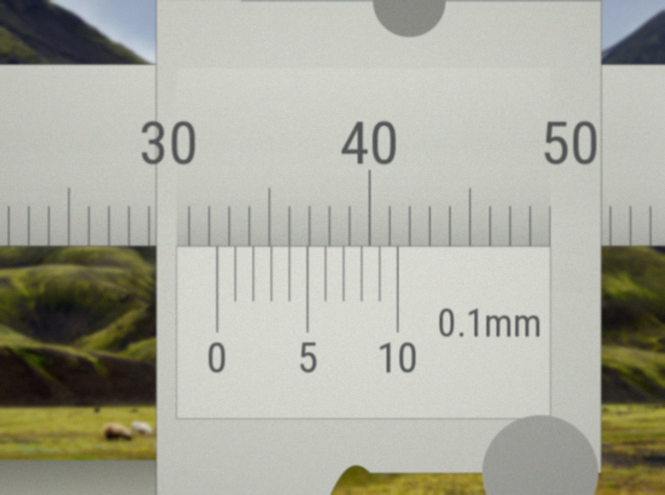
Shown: 32.4 mm
